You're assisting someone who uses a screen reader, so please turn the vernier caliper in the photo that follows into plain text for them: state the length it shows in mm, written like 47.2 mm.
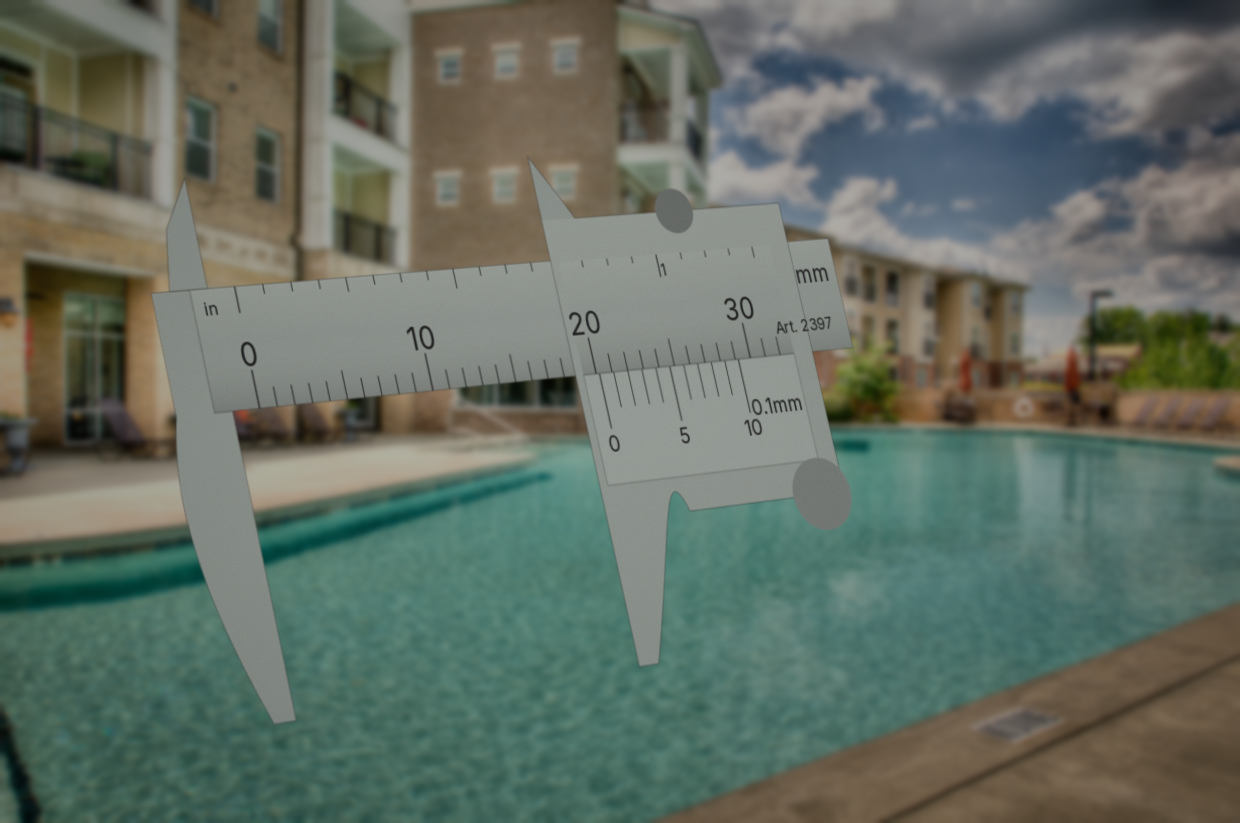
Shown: 20.2 mm
